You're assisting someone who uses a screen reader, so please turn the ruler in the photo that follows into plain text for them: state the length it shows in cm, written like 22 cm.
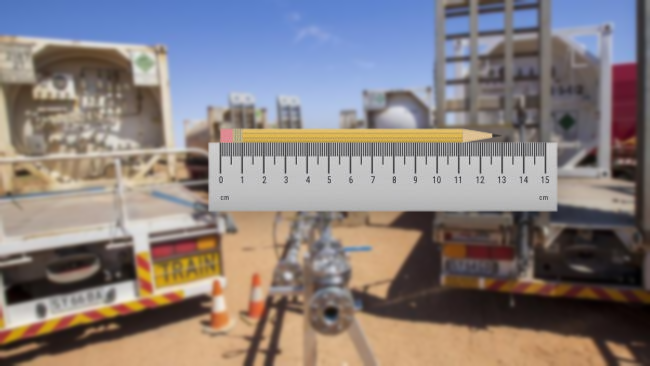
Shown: 13 cm
